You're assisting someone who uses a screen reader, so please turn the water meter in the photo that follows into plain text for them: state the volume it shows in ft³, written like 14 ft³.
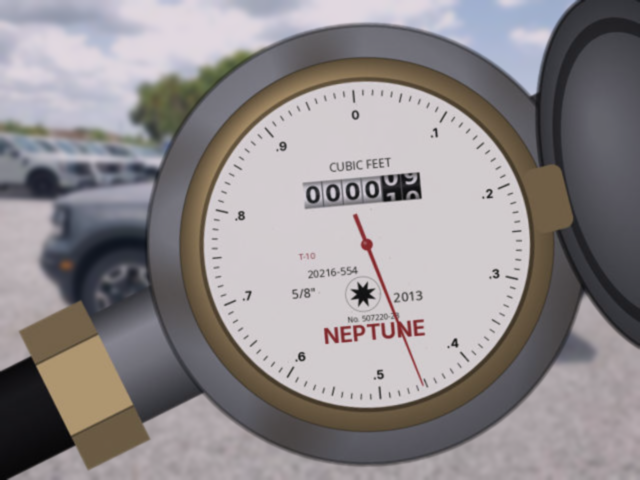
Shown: 9.45 ft³
